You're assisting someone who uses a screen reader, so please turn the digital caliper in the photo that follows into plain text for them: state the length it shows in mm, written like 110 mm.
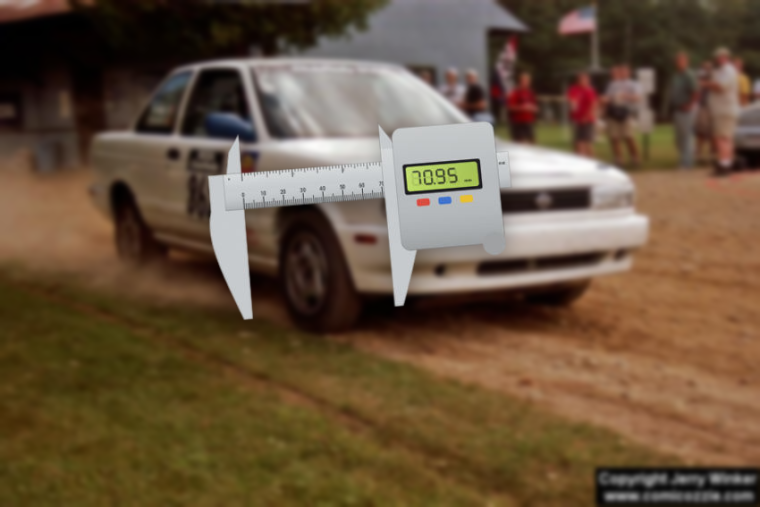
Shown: 70.95 mm
